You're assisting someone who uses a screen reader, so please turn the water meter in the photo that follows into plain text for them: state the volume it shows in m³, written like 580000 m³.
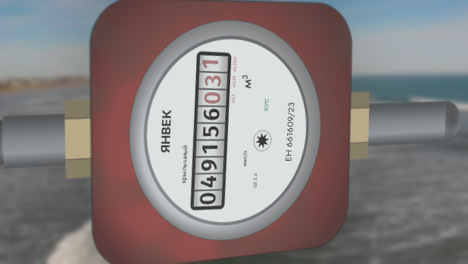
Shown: 49156.031 m³
